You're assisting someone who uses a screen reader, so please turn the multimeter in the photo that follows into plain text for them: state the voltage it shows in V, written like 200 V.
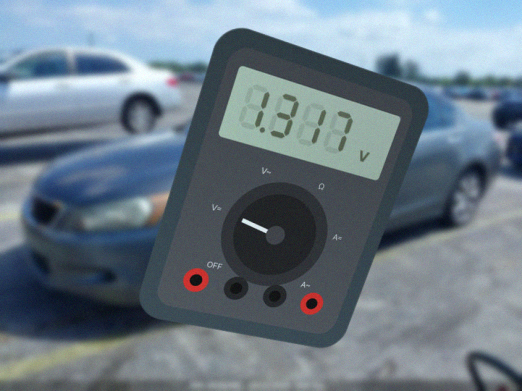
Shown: 1.317 V
